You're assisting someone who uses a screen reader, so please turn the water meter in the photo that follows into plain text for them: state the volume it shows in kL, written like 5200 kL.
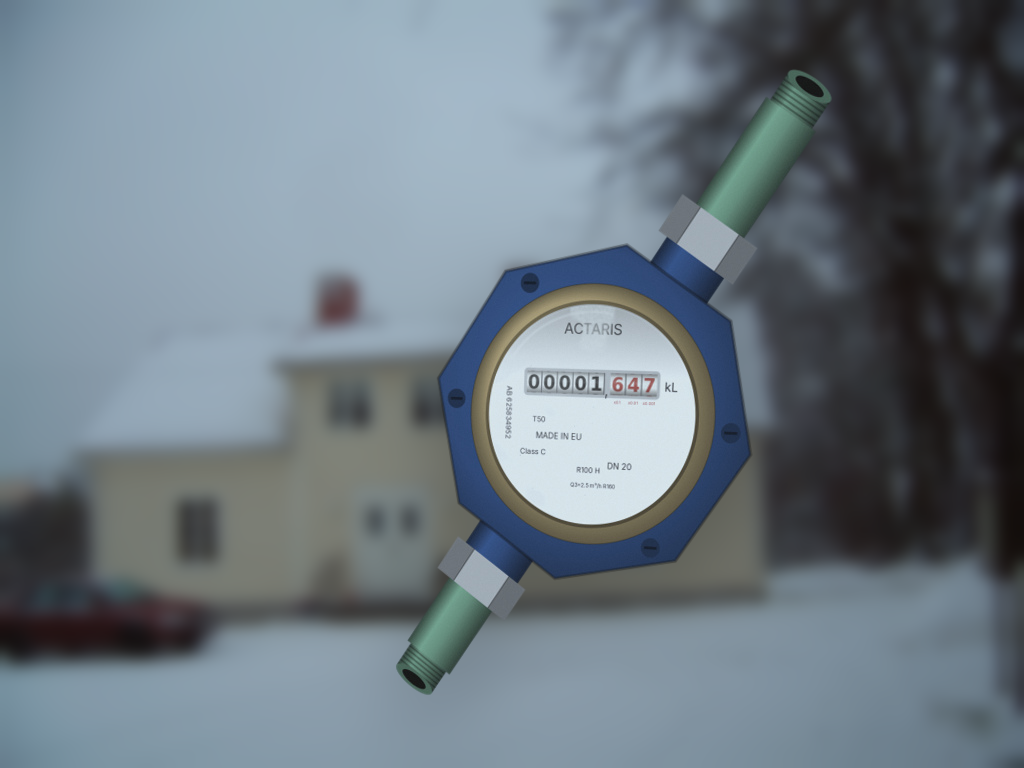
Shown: 1.647 kL
